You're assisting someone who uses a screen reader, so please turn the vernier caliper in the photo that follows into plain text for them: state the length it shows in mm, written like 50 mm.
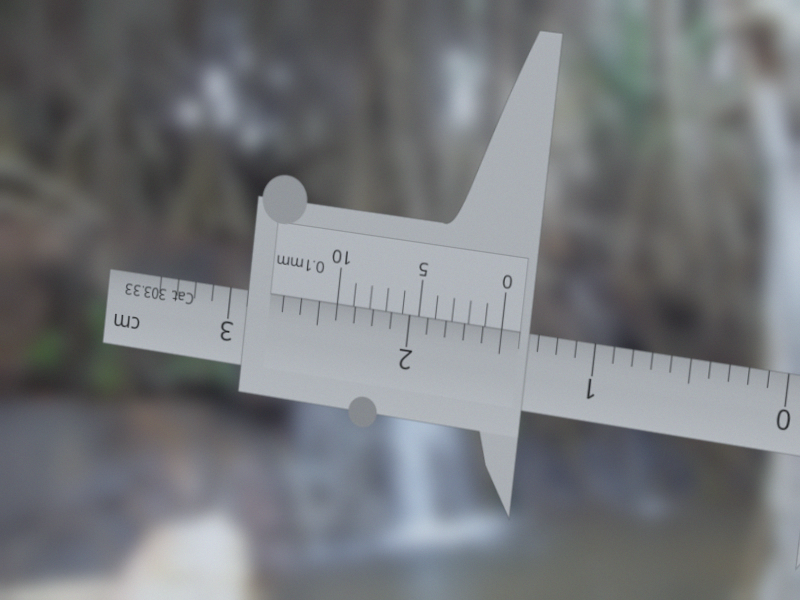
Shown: 15.0 mm
